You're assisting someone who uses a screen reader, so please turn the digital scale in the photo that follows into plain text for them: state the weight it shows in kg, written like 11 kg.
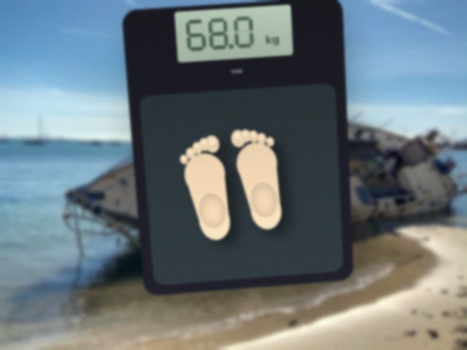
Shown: 68.0 kg
